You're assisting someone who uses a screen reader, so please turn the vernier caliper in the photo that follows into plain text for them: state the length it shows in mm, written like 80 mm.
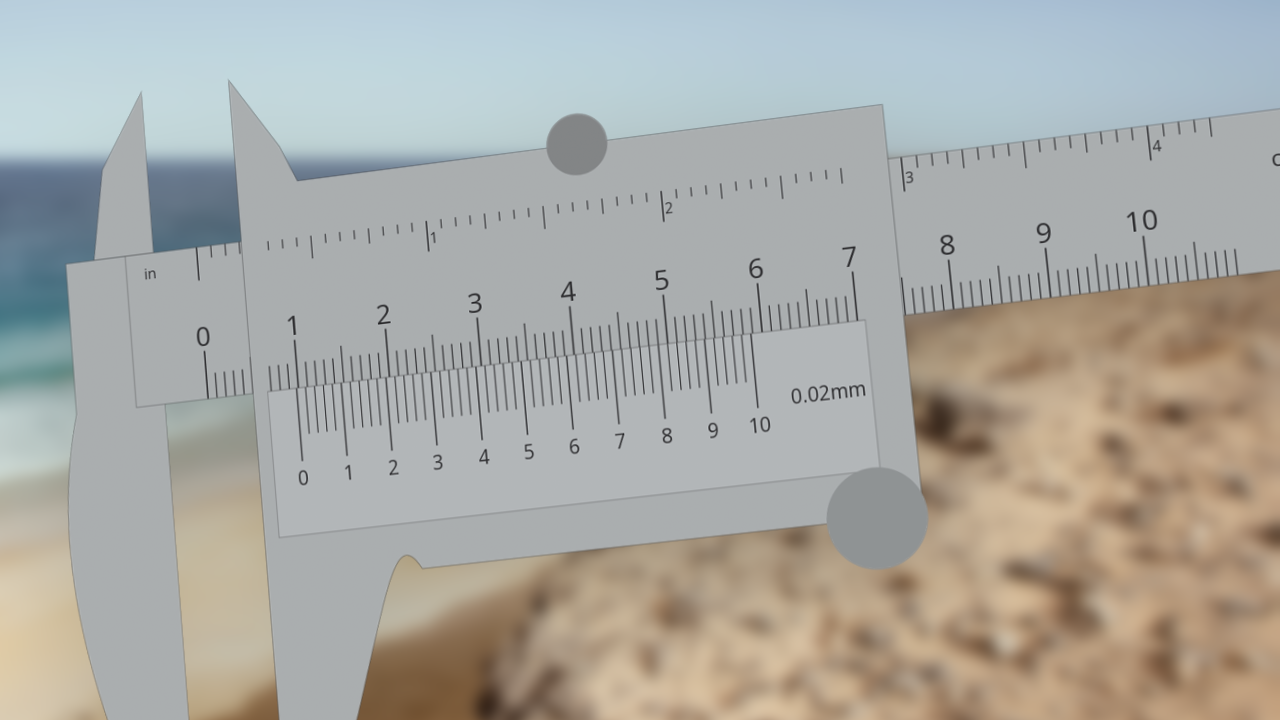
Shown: 9.8 mm
